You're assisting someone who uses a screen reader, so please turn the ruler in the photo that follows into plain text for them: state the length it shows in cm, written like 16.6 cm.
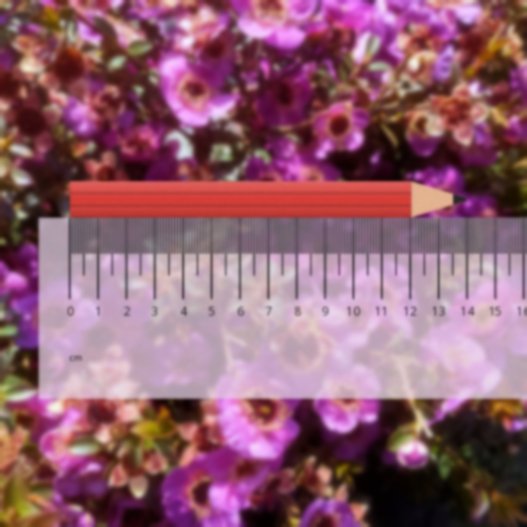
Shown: 14 cm
